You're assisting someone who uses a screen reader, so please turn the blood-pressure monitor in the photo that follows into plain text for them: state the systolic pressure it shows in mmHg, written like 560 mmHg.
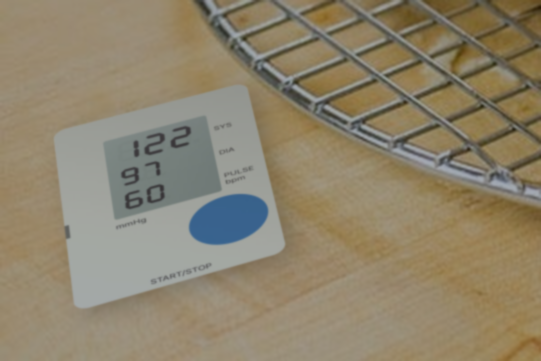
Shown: 122 mmHg
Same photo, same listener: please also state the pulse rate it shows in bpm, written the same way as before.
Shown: 60 bpm
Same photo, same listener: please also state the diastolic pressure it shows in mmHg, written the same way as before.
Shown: 97 mmHg
